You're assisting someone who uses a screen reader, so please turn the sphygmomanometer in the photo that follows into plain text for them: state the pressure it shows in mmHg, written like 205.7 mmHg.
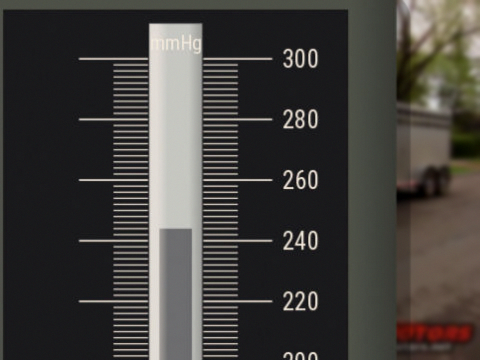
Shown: 244 mmHg
